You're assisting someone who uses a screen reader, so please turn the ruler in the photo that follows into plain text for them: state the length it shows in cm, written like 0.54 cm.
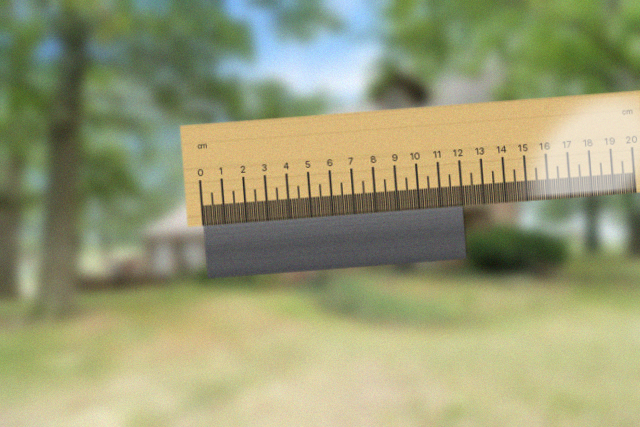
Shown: 12 cm
